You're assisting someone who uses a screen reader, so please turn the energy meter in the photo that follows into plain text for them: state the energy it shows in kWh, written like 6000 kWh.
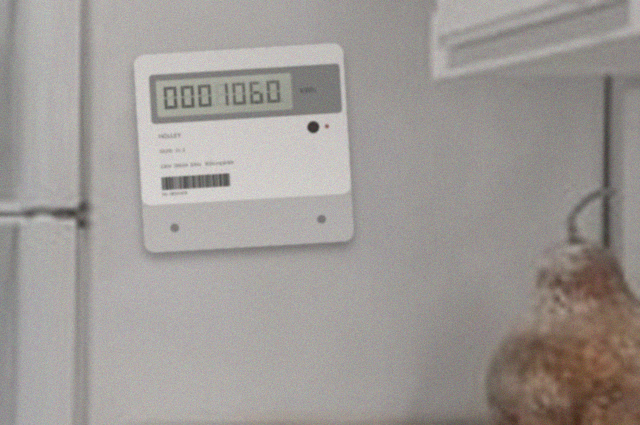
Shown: 1060 kWh
